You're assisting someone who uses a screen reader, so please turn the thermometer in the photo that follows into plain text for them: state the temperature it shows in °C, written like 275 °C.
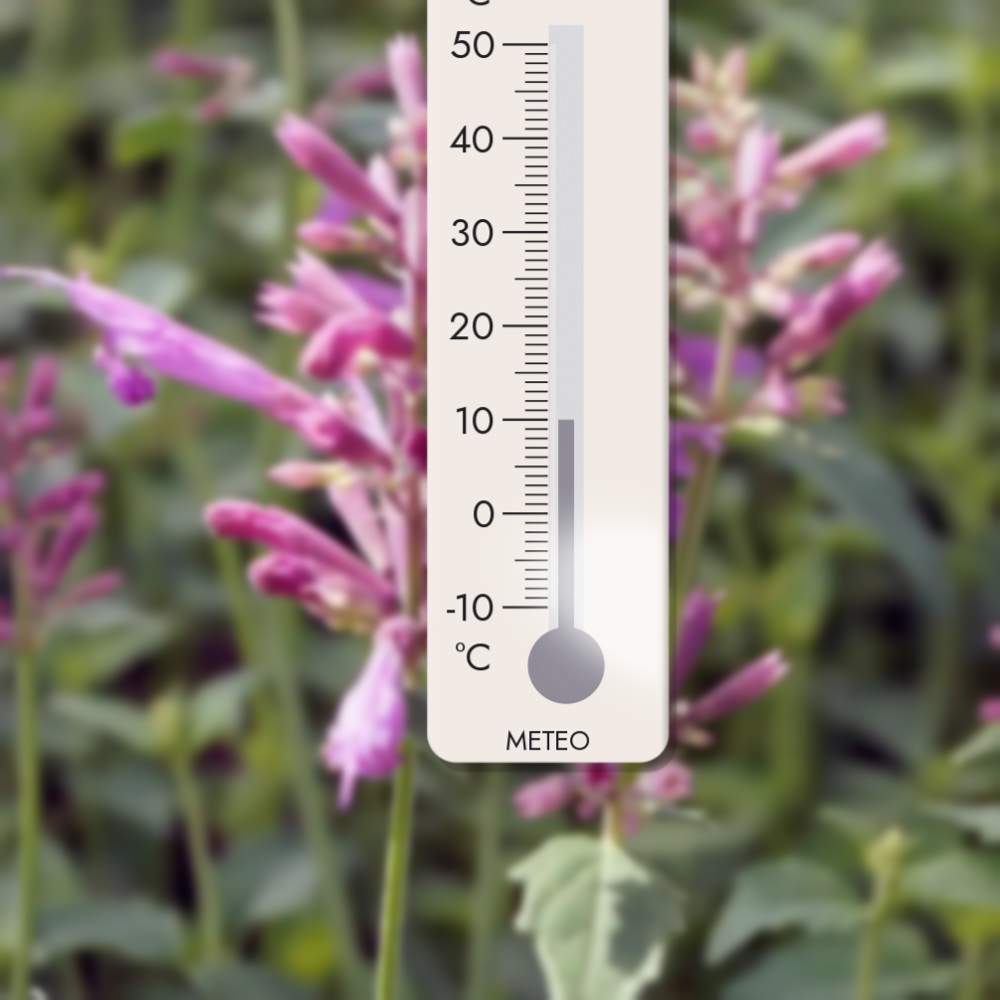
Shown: 10 °C
